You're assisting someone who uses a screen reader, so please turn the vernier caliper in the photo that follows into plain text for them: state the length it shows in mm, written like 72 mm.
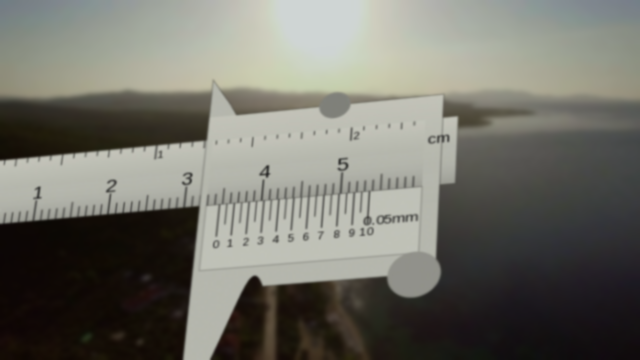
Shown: 34.6 mm
